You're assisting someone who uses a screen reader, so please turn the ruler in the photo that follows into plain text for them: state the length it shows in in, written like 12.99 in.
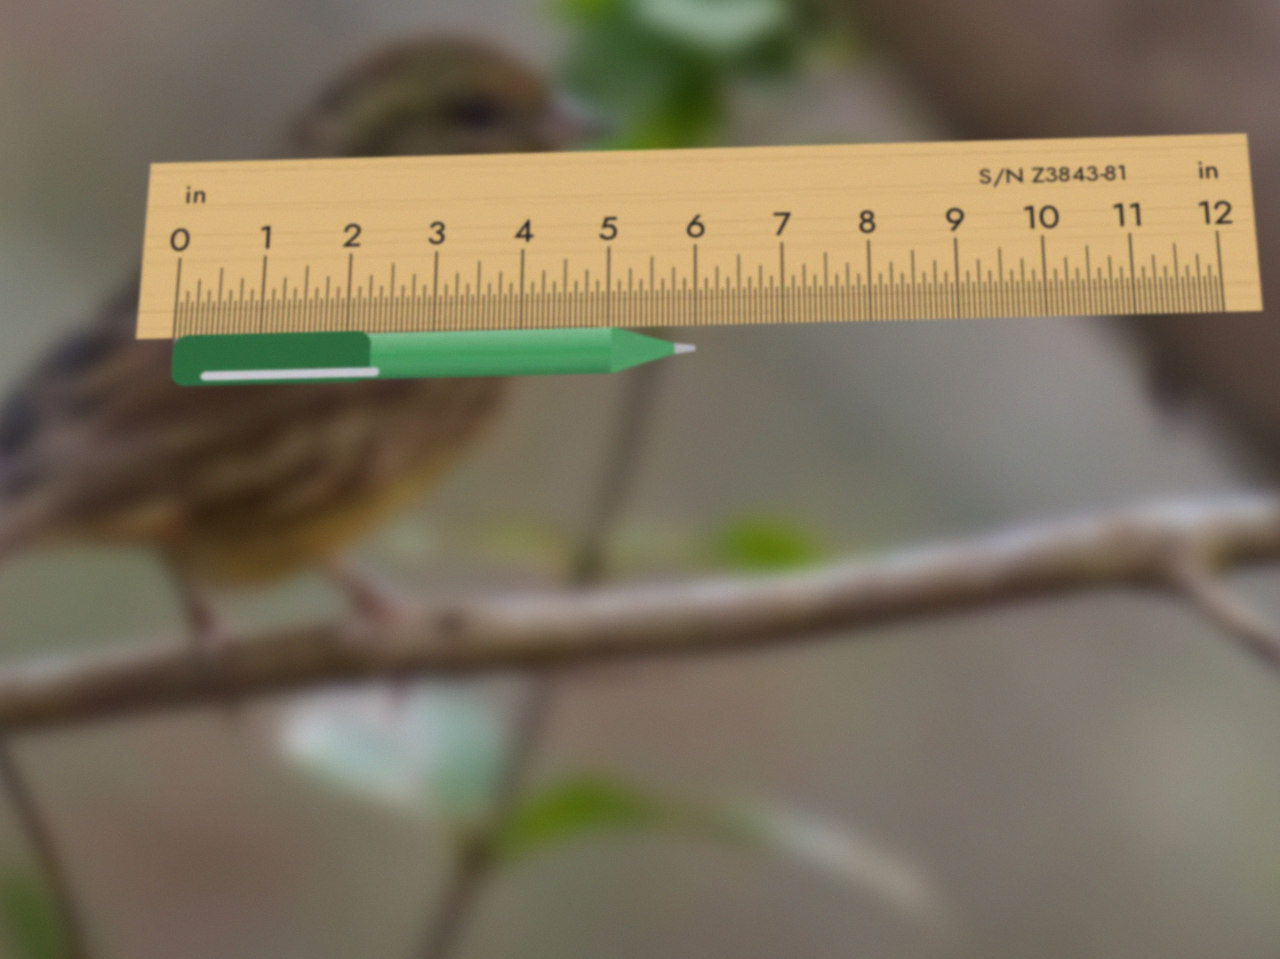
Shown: 6 in
